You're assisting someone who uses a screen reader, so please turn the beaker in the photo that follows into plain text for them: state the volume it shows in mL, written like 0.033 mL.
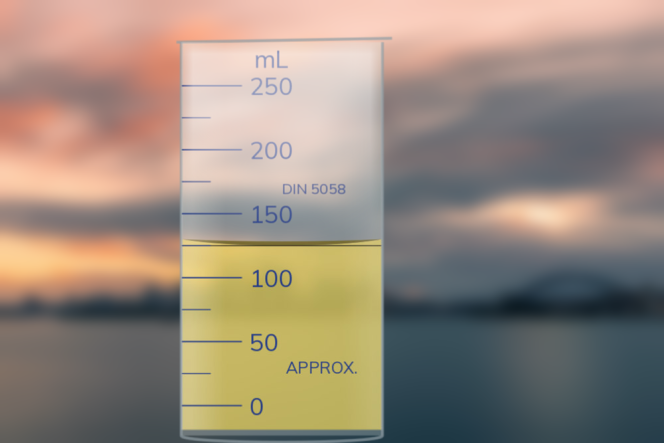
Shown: 125 mL
